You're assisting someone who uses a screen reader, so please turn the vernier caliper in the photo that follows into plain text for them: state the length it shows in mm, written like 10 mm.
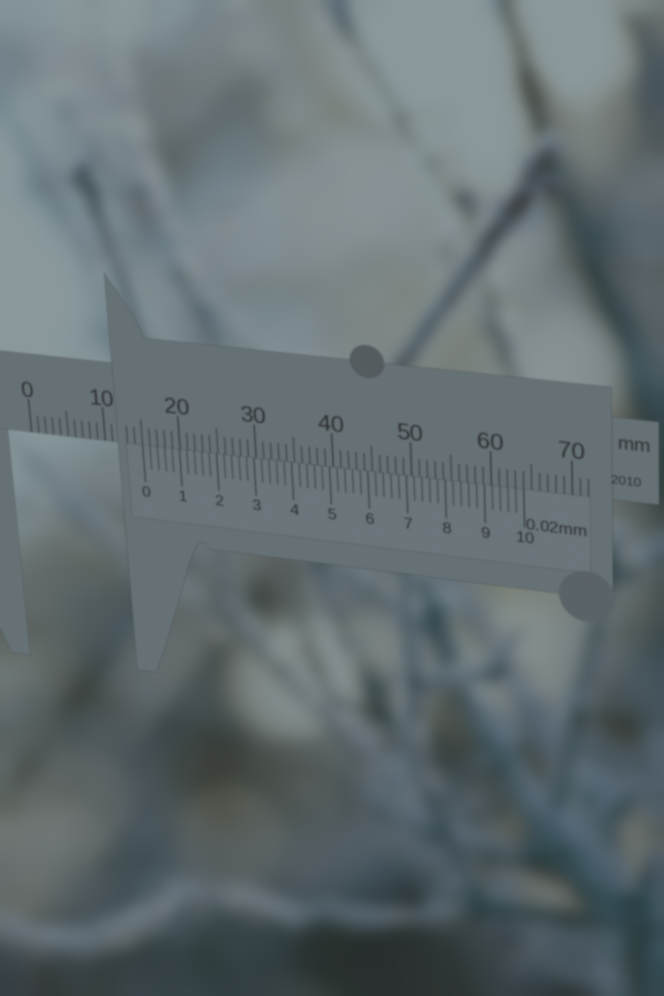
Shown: 15.0 mm
